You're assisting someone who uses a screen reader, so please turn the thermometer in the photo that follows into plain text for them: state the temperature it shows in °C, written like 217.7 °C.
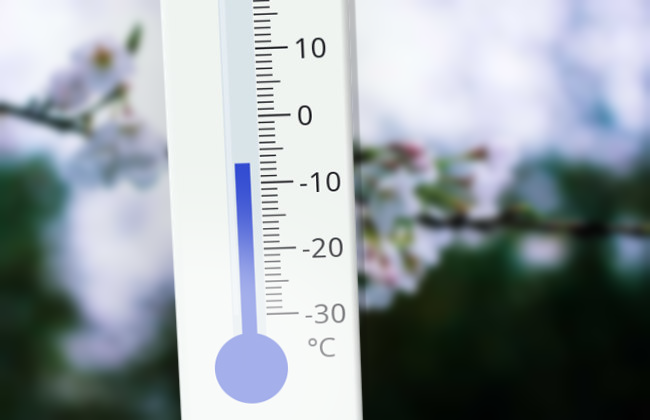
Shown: -7 °C
